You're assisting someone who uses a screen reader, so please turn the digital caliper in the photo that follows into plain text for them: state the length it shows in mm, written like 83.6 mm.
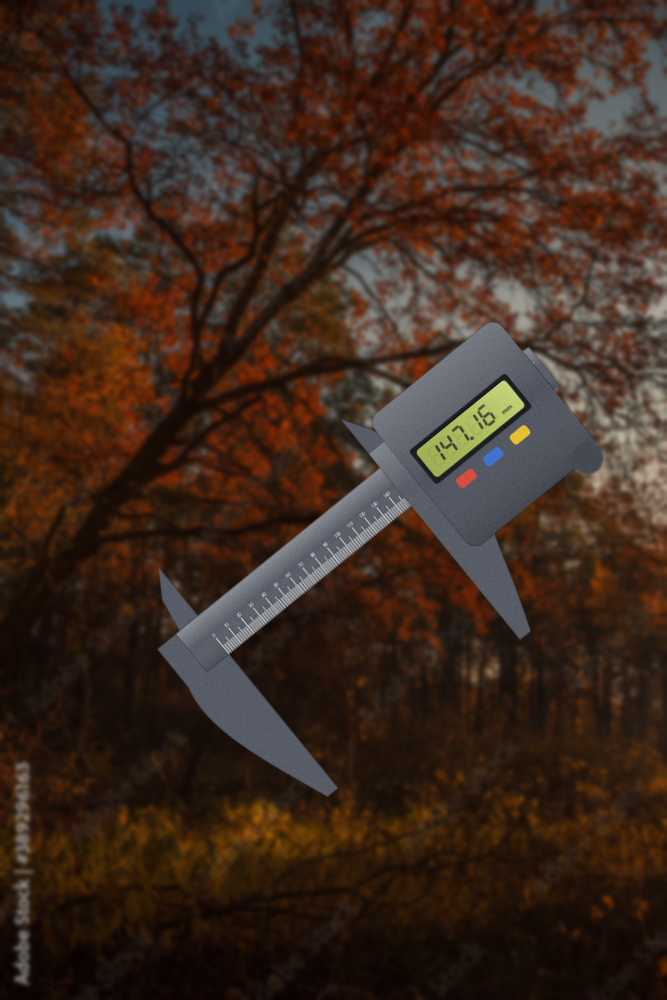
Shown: 147.16 mm
